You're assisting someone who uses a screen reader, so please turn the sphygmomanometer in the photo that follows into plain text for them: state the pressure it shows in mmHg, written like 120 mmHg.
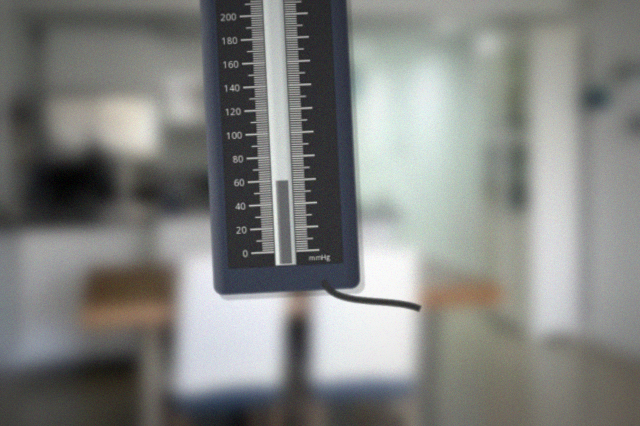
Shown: 60 mmHg
